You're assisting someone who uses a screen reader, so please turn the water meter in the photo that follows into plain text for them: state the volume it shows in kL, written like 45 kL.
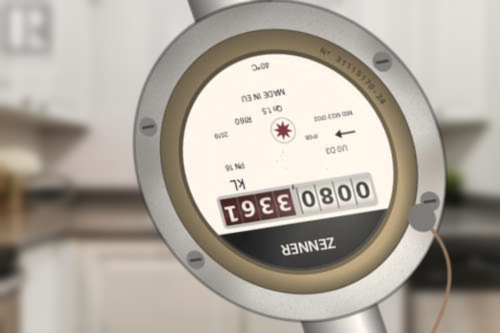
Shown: 80.3361 kL
